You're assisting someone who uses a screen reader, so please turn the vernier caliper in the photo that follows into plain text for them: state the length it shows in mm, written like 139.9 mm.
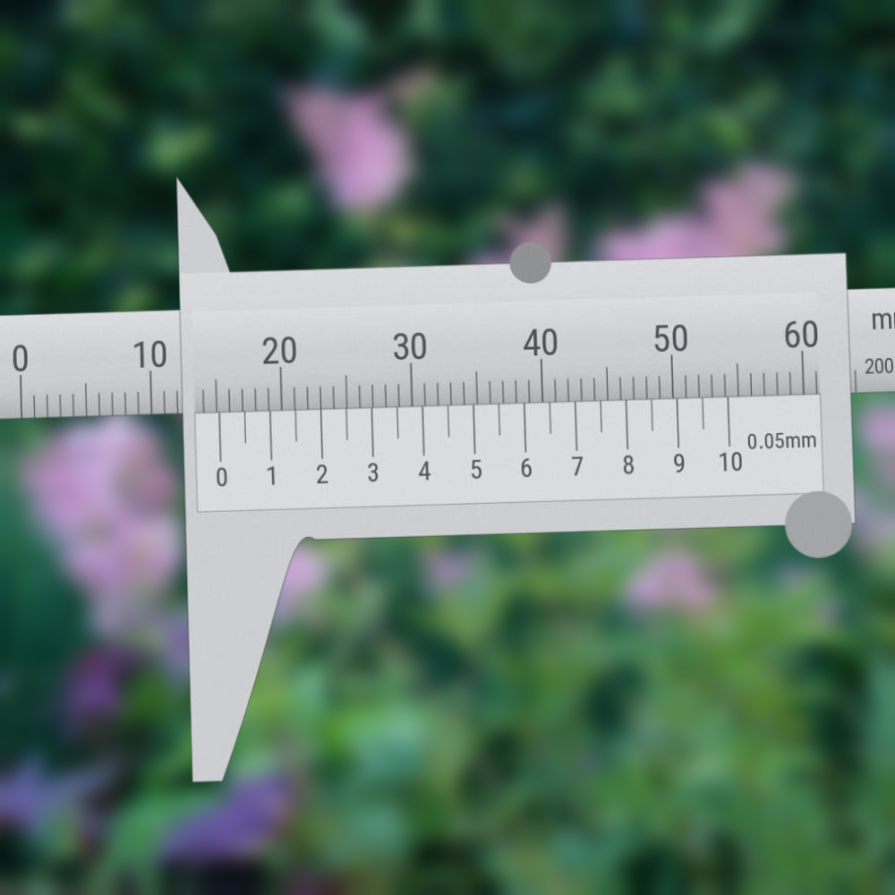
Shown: 15.2 mm
